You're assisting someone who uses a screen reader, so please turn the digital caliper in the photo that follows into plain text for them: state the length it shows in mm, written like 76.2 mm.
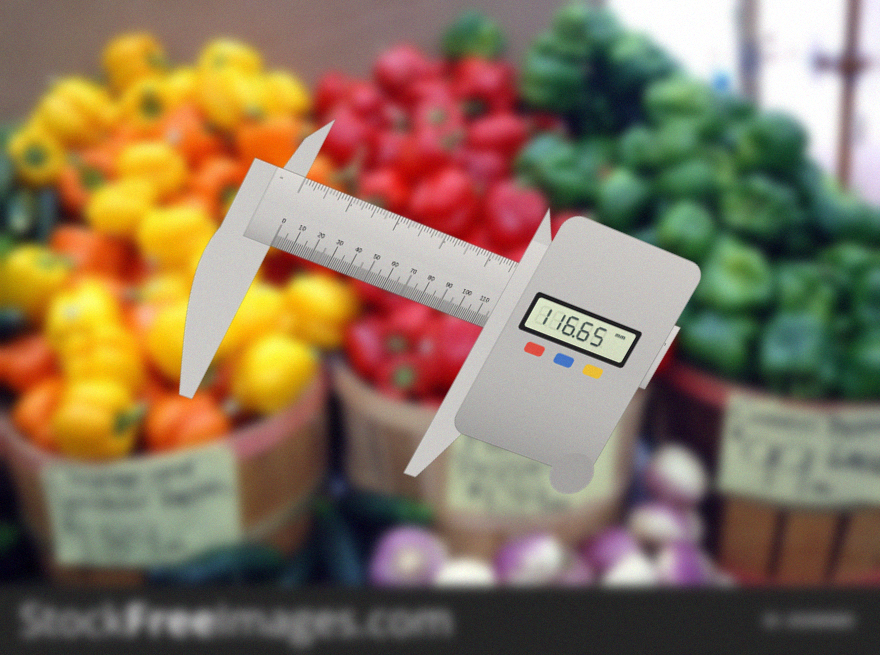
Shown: 116.65 mm
